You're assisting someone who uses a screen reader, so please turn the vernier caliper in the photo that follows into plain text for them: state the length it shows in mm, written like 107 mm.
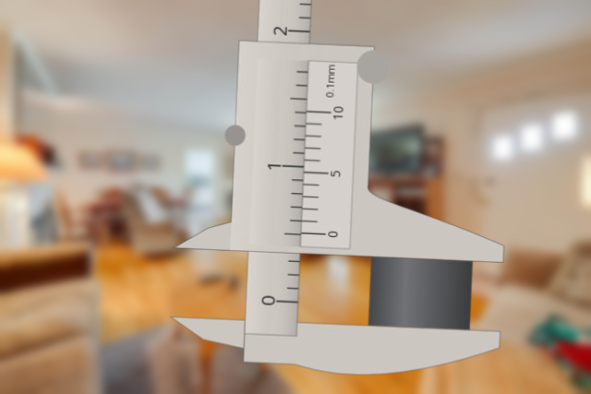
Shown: 5.1 mm
